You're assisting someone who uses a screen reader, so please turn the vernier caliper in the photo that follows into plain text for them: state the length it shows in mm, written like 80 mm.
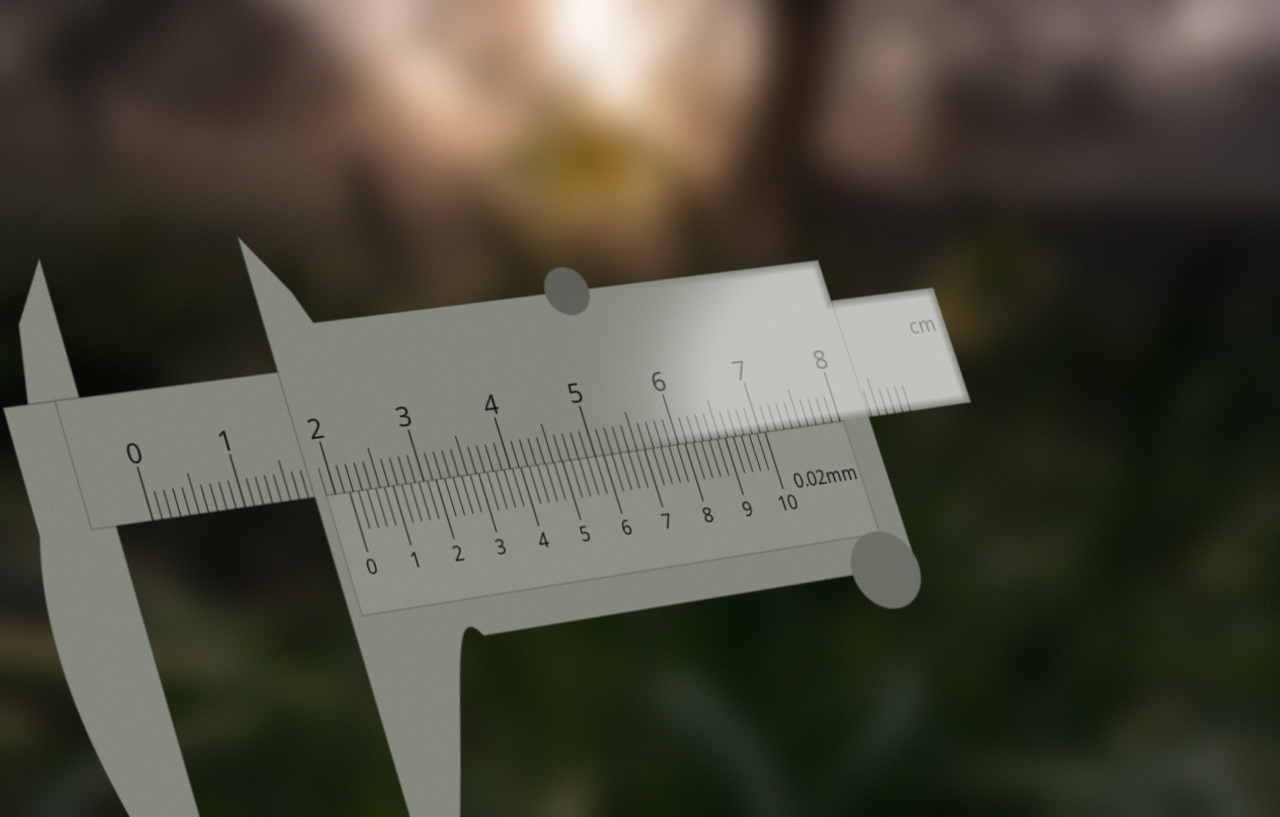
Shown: 21.6 mm
